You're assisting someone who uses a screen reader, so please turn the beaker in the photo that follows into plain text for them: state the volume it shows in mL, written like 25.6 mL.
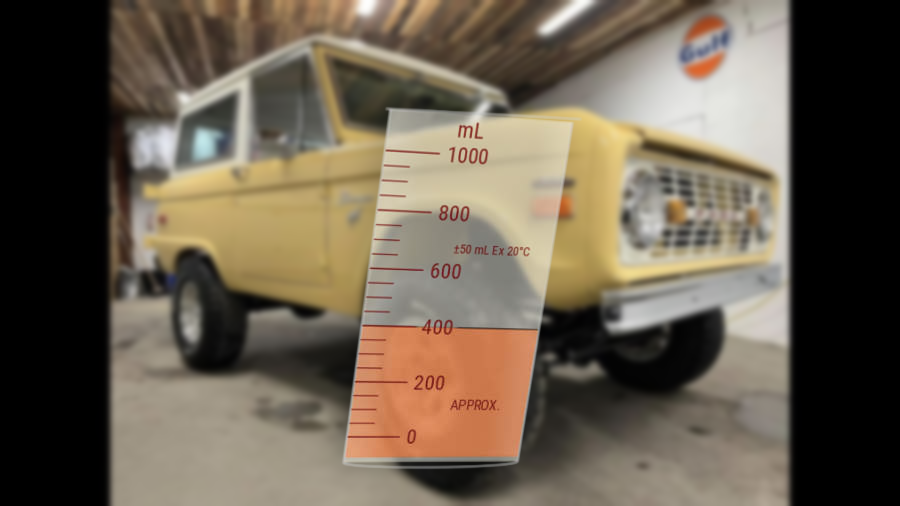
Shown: 400 mL
